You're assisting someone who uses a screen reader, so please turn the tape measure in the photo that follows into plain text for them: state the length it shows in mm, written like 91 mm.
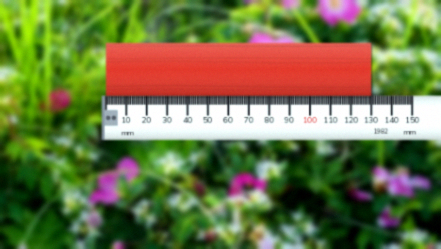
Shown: 130 mm
